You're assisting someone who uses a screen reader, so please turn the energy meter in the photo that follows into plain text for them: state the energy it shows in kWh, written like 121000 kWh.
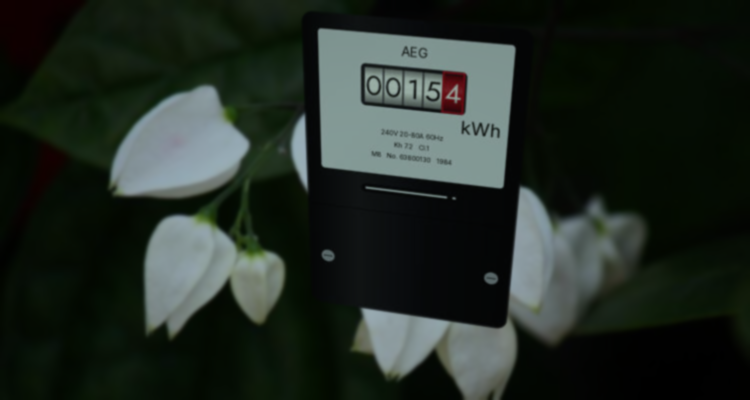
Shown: 15.4 kWh
